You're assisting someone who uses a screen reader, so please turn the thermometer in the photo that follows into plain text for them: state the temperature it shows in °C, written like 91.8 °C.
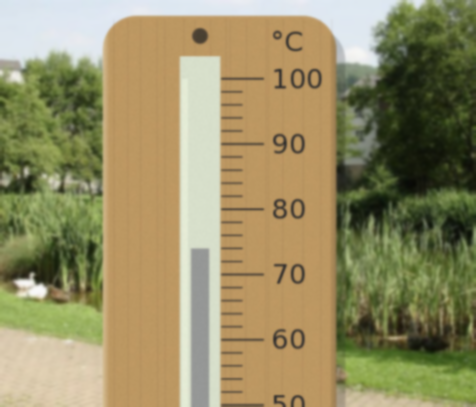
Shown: 74 °C
